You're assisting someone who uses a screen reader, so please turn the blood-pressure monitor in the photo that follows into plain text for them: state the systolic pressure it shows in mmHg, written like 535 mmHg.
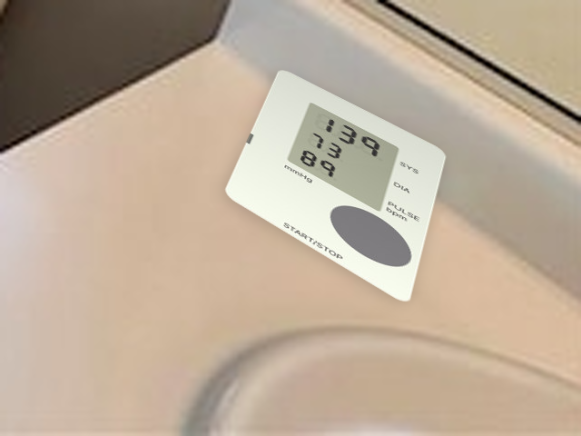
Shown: 139 mmHg
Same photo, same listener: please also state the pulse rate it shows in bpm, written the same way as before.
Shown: 89 bpm
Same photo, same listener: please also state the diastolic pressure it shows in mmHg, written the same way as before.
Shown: 73 mmHg
